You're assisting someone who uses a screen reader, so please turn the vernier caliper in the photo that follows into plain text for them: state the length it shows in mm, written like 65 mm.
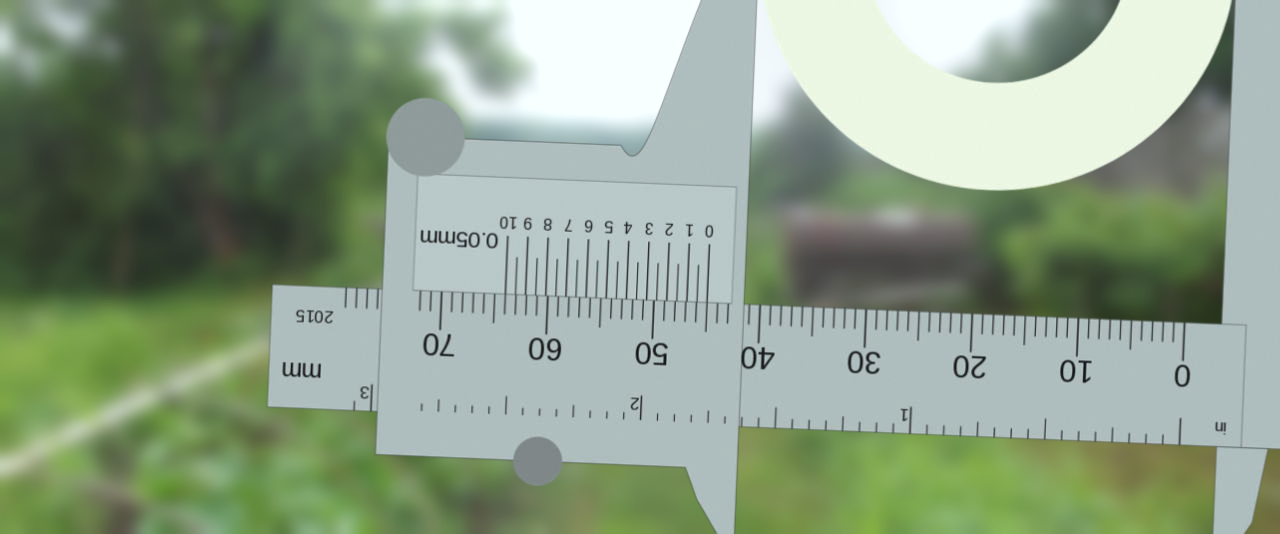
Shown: 45.0 mm
